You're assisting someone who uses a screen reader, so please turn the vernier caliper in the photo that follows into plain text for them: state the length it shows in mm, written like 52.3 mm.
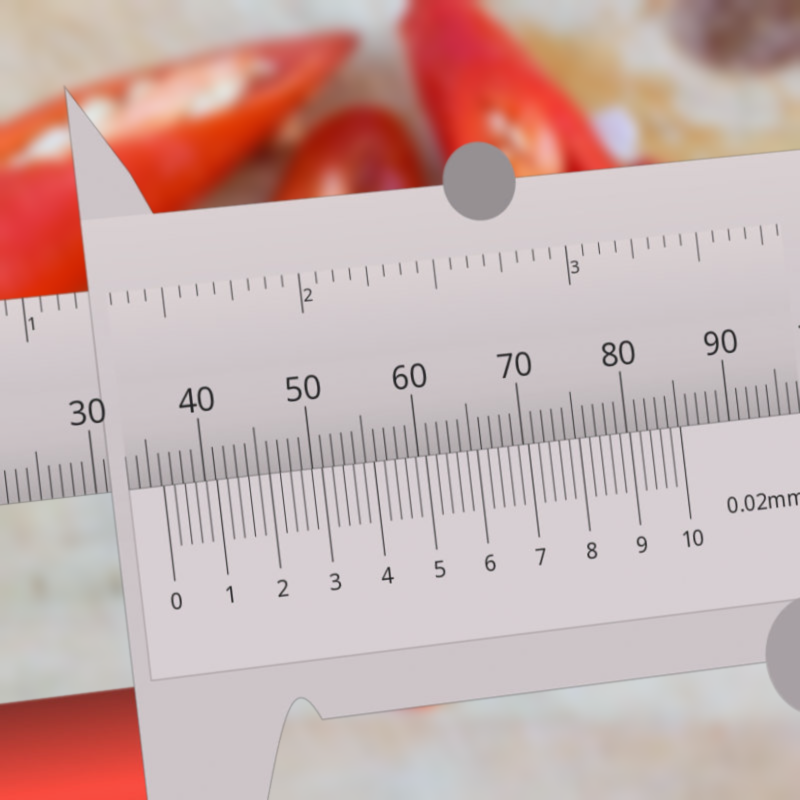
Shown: 36.2 mm
